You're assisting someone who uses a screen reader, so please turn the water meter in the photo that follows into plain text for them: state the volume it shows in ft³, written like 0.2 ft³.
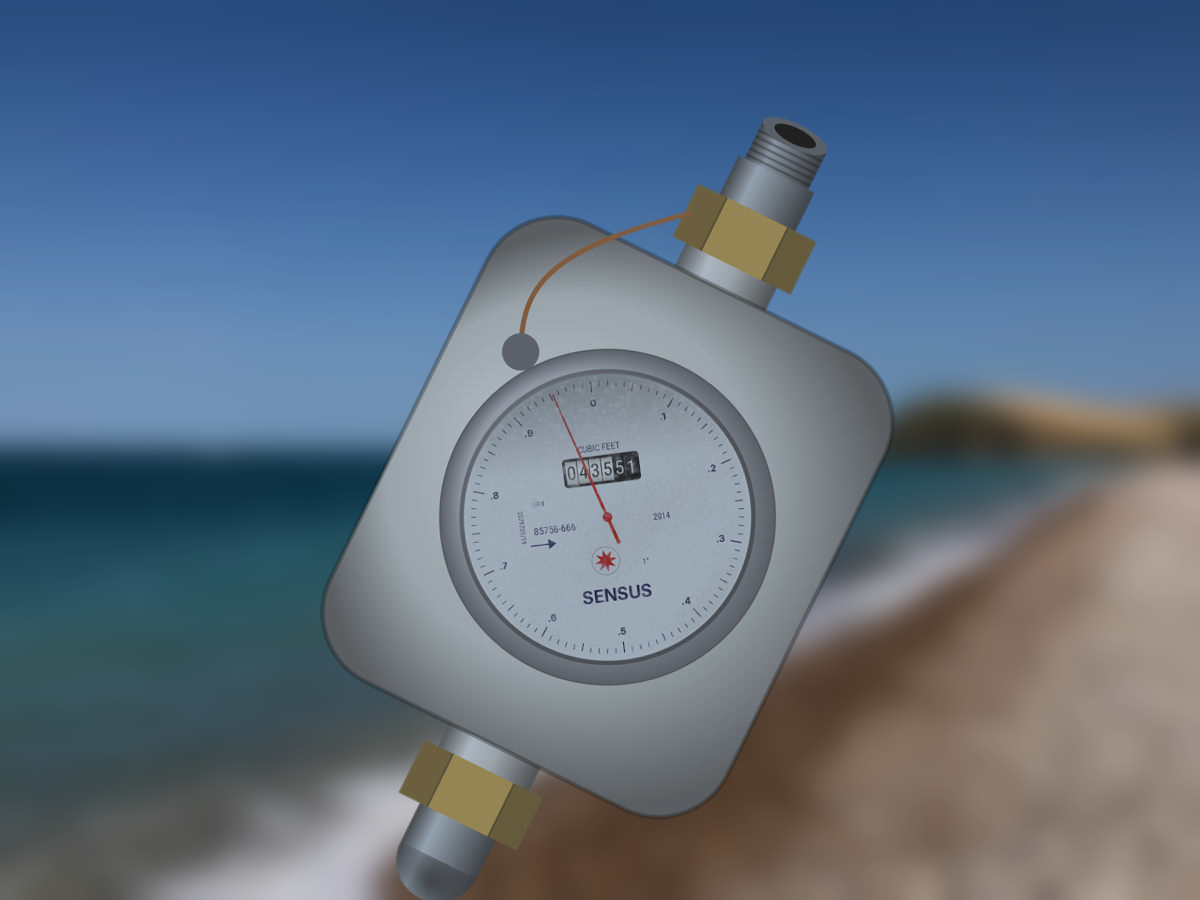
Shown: 43550.95 ft³
